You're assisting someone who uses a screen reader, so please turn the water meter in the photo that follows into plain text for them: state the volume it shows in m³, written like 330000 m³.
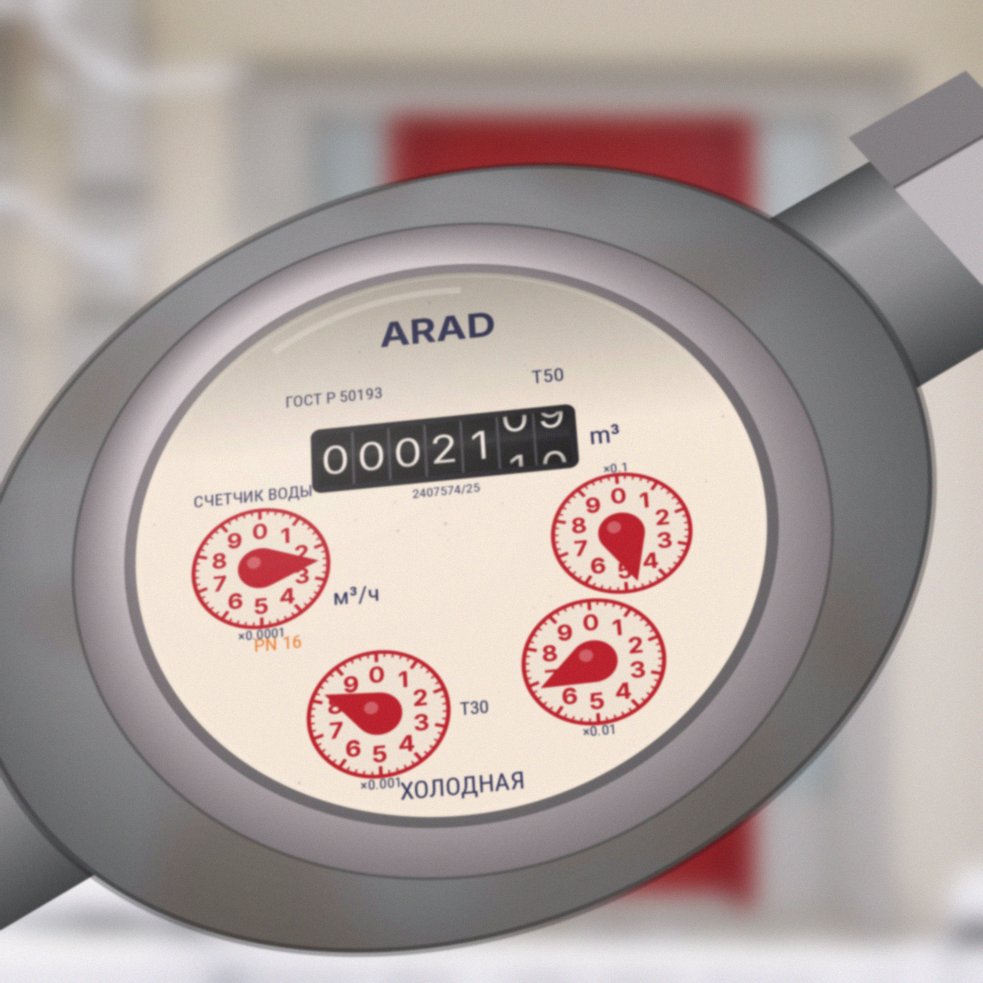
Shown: 2109.4682 m³
